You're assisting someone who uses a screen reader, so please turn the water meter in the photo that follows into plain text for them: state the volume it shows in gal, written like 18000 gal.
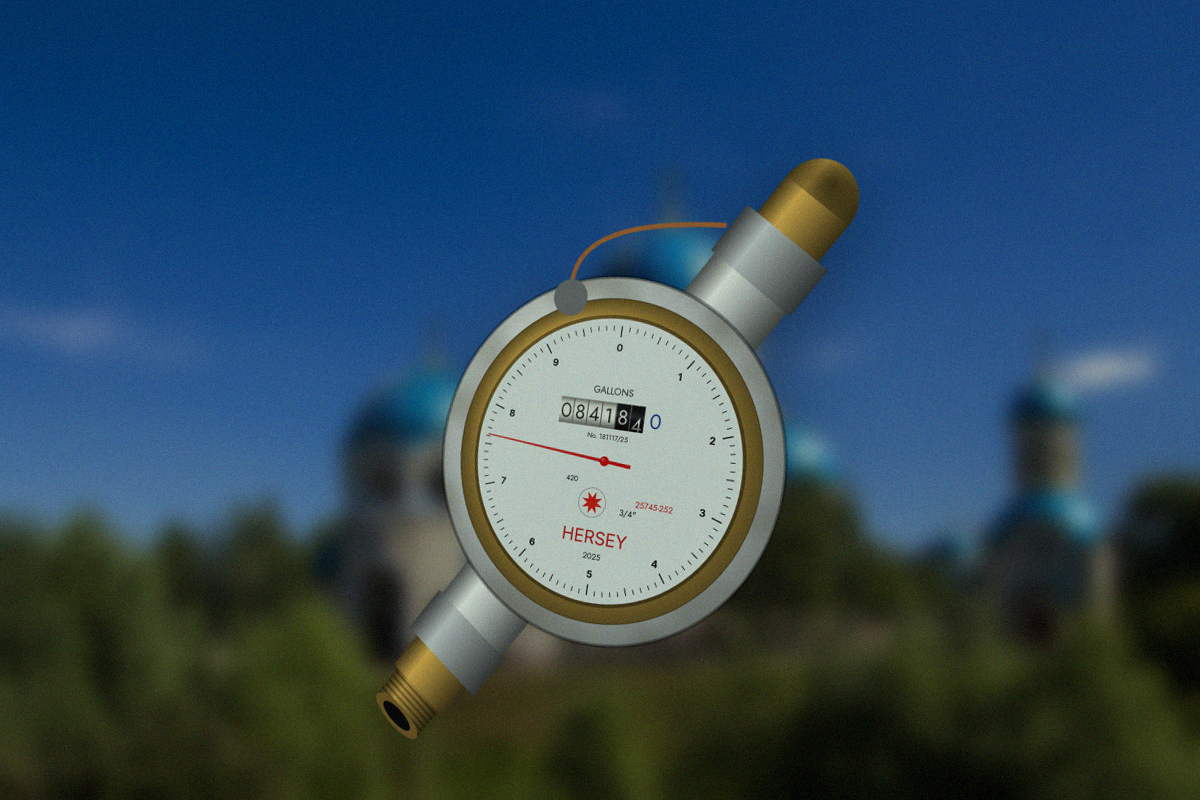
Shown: 841837.6 gal
